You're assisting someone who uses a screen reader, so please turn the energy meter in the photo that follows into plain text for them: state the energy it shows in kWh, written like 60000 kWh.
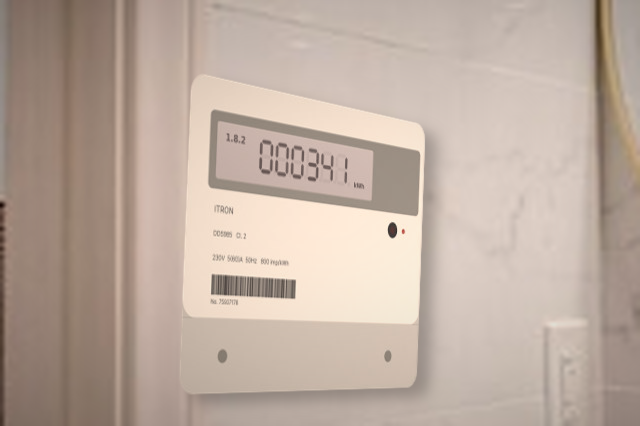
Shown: 341 kWh
